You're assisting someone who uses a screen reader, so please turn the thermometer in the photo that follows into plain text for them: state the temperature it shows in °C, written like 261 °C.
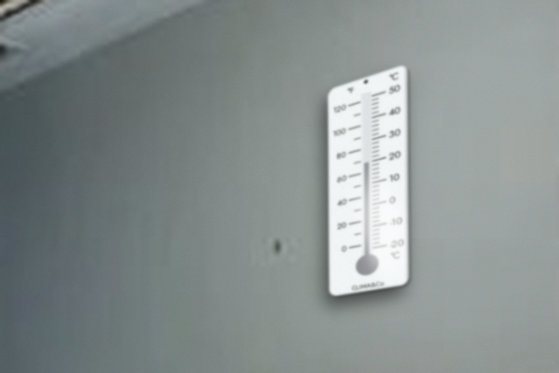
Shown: 20 °C
